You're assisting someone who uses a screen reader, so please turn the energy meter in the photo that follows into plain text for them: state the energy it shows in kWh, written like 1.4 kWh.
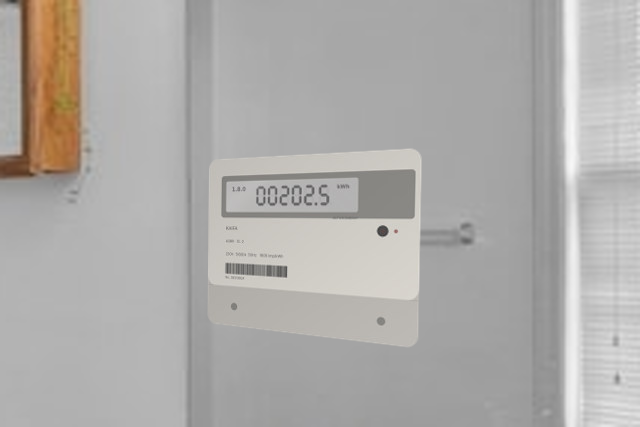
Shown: 202.5 kWh
